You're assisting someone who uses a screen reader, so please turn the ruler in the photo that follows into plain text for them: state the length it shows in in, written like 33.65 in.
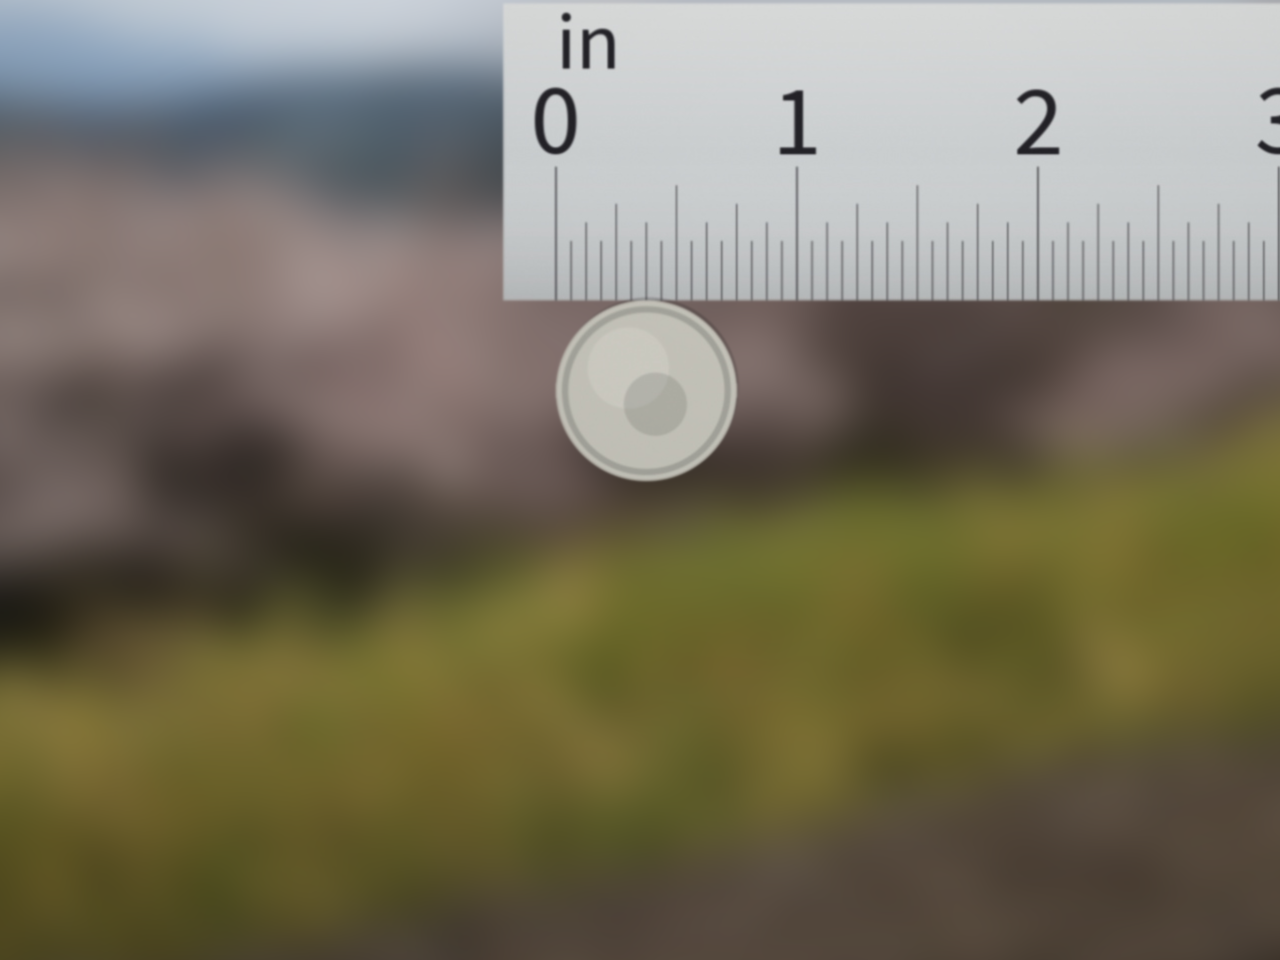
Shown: 0.75 in
